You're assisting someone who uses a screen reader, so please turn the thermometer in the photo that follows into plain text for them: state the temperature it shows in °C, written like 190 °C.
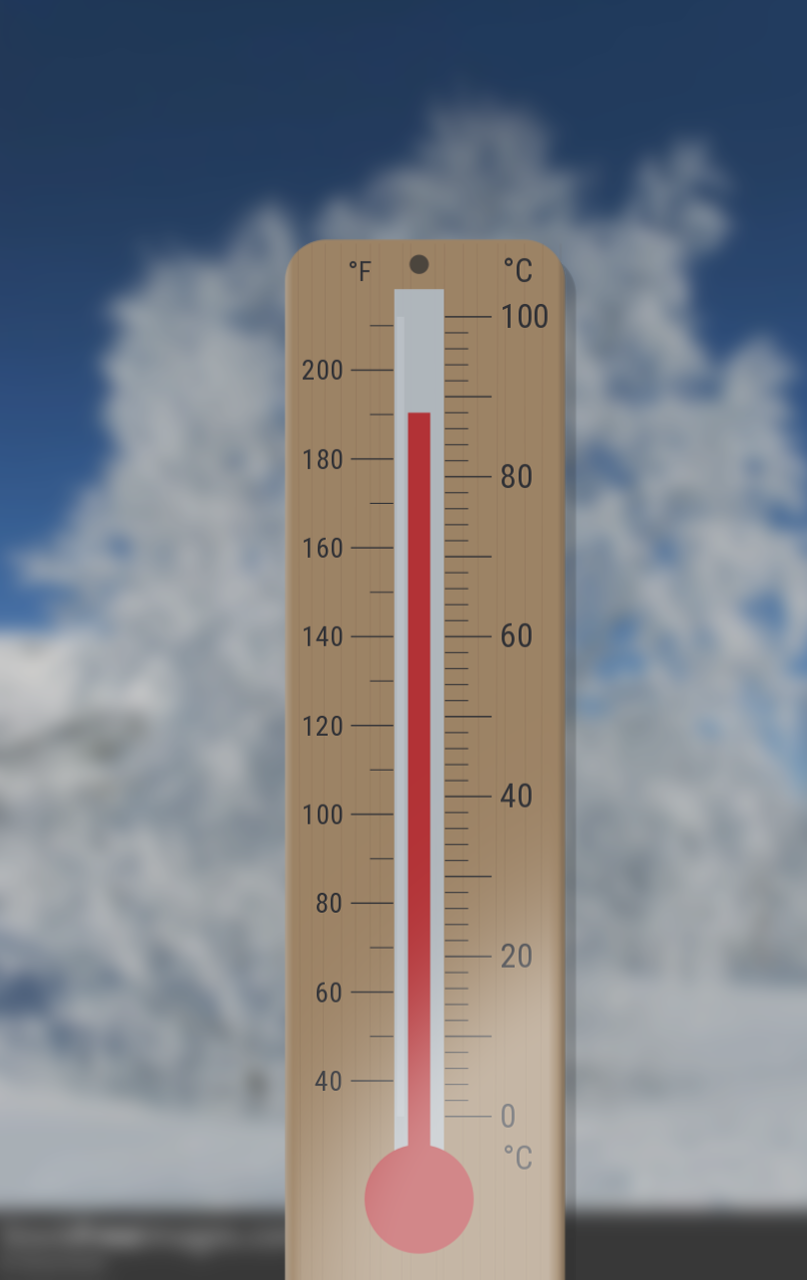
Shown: 88 °C
